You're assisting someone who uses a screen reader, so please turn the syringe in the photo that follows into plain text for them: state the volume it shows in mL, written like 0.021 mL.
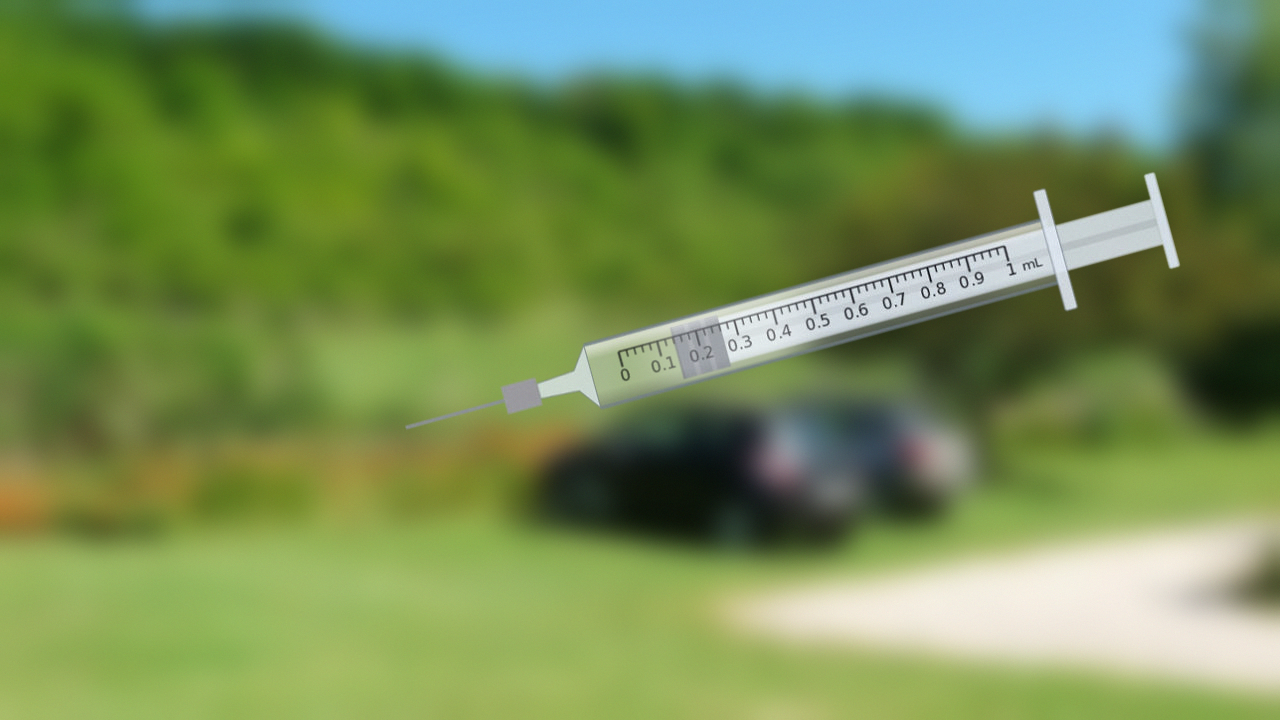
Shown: 0.14 mL
